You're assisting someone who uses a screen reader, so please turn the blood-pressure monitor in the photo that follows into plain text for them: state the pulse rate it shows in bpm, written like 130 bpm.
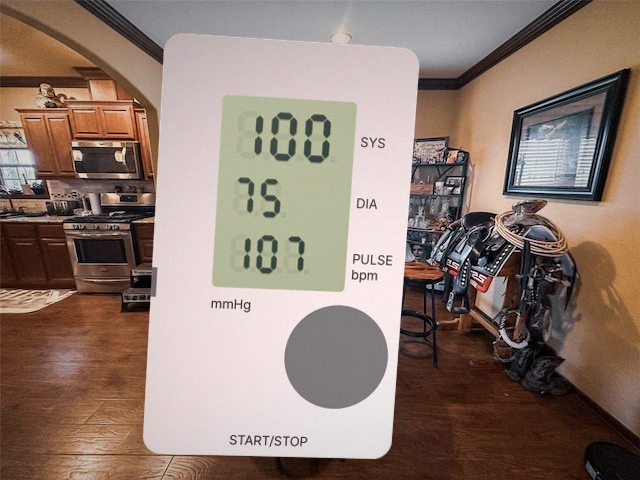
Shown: 107 bpm
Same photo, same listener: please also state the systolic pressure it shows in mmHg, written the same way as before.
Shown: 100 mmHg
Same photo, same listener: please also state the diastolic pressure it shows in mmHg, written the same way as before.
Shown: 75 mmHg
